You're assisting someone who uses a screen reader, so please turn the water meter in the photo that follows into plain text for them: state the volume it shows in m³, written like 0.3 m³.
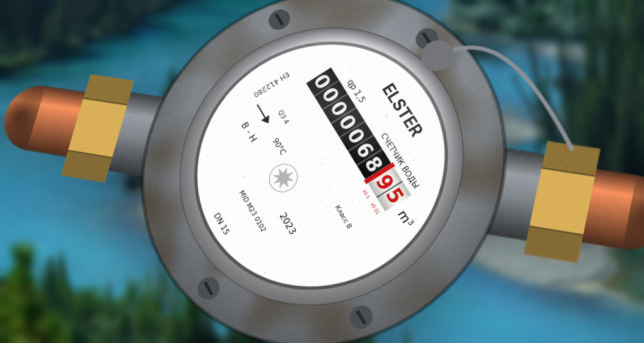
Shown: 68.95 m³
